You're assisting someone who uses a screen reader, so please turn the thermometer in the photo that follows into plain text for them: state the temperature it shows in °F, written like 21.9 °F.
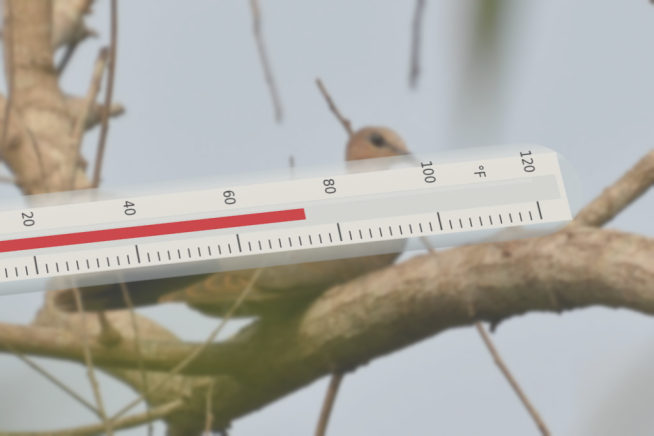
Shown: 74 °F
